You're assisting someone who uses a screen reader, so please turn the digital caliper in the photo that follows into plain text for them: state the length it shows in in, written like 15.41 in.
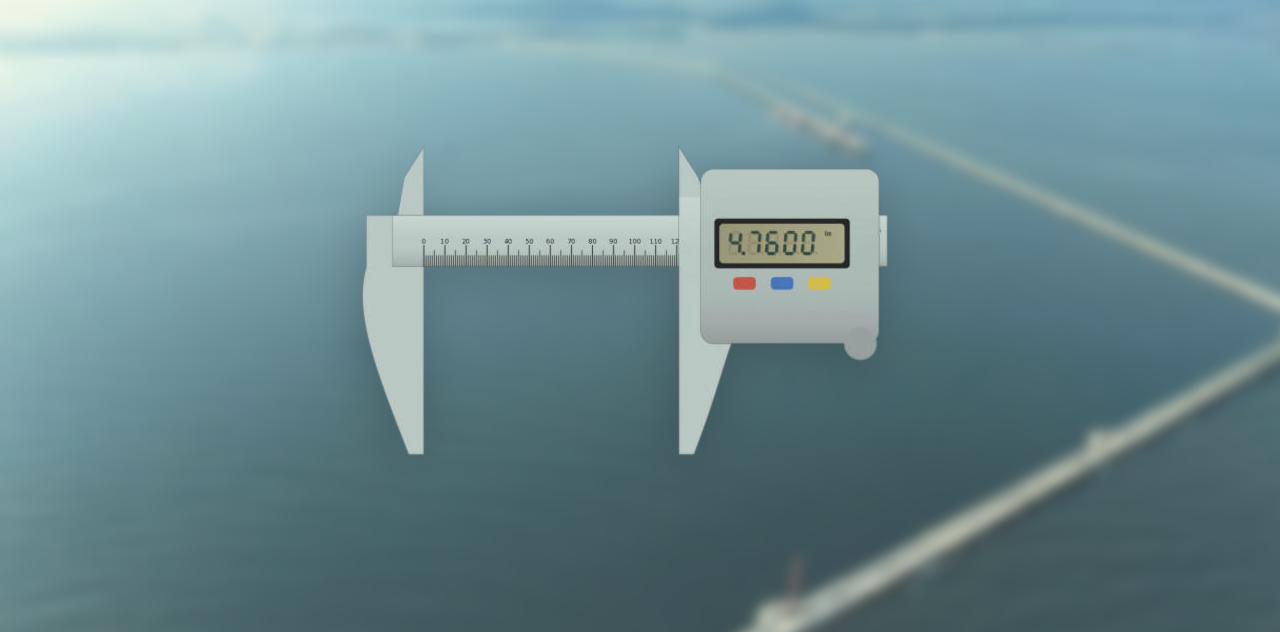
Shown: 4.7600 in
